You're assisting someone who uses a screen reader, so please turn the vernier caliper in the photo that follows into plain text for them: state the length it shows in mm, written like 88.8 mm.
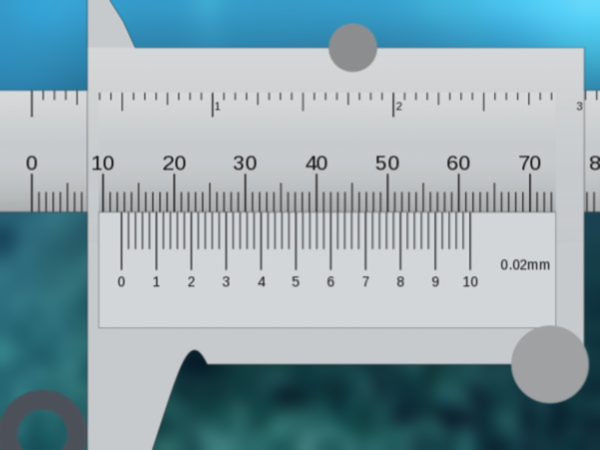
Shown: 12.6 mm
